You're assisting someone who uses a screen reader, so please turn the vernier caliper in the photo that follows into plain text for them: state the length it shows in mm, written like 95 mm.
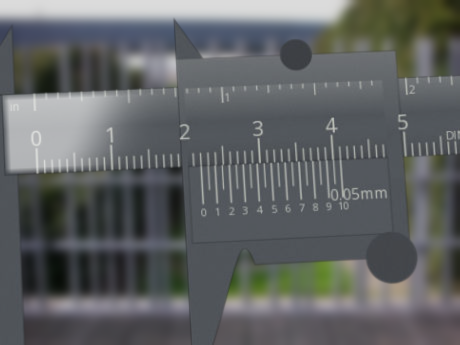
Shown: 22.0 mm
